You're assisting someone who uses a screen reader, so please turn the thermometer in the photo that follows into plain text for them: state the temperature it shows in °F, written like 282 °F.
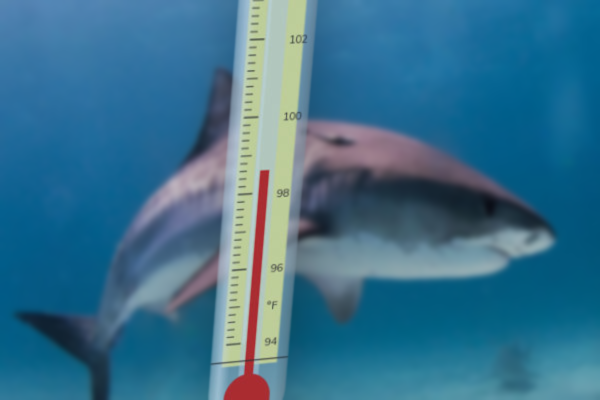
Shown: 98.6 °F
